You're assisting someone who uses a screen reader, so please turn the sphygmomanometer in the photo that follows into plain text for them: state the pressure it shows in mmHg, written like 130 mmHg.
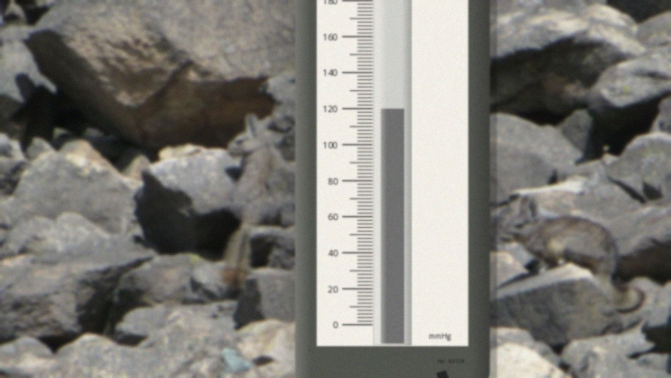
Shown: 120 mmHg
